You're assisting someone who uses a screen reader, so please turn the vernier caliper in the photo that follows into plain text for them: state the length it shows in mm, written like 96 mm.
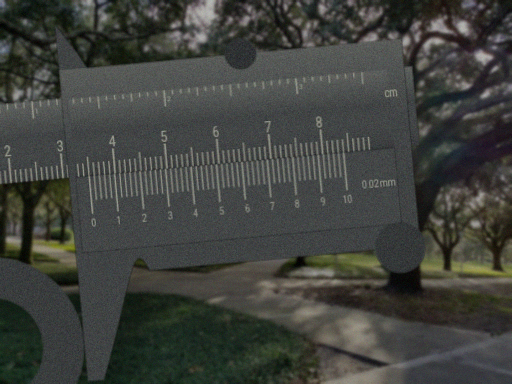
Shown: 35.0 mm
